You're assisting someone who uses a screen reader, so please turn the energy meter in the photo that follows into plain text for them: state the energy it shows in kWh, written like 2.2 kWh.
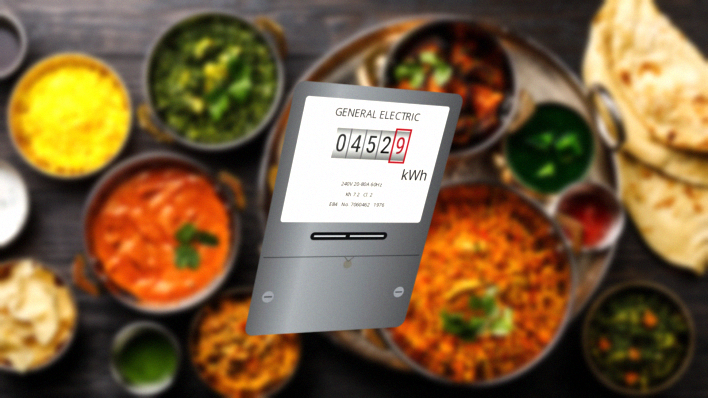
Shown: 452.9 kWh
